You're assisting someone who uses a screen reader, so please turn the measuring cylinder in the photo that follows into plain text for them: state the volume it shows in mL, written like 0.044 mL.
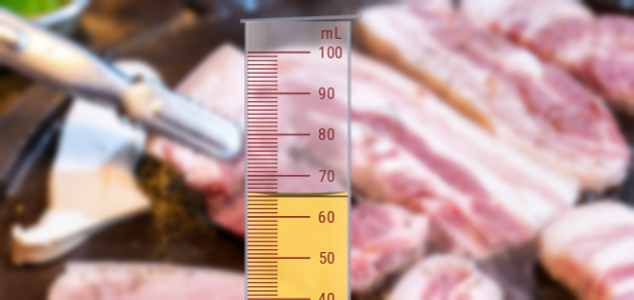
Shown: 65 mL
